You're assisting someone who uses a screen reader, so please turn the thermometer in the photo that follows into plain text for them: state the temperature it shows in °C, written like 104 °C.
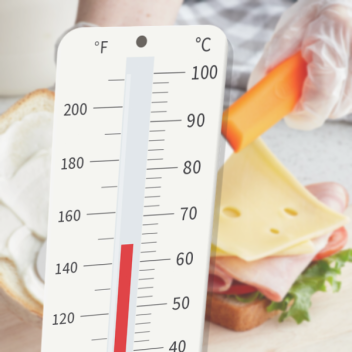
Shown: 64 °C
